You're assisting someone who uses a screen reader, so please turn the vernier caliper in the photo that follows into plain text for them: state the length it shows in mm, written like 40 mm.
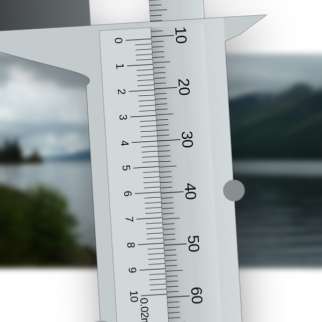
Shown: 10.4 mm
